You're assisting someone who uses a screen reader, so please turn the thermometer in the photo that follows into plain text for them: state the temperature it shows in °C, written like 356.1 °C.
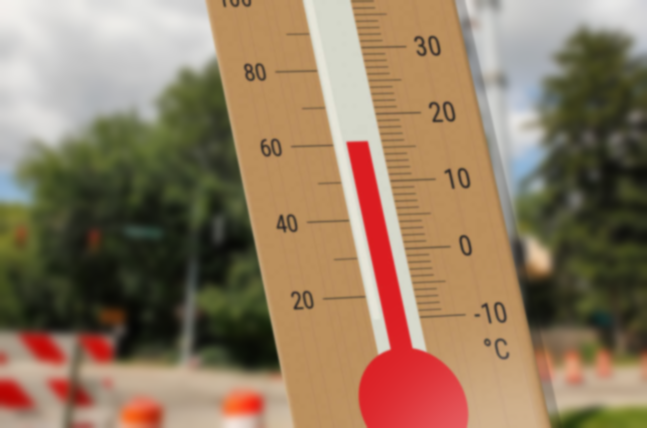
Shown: 16 °C
